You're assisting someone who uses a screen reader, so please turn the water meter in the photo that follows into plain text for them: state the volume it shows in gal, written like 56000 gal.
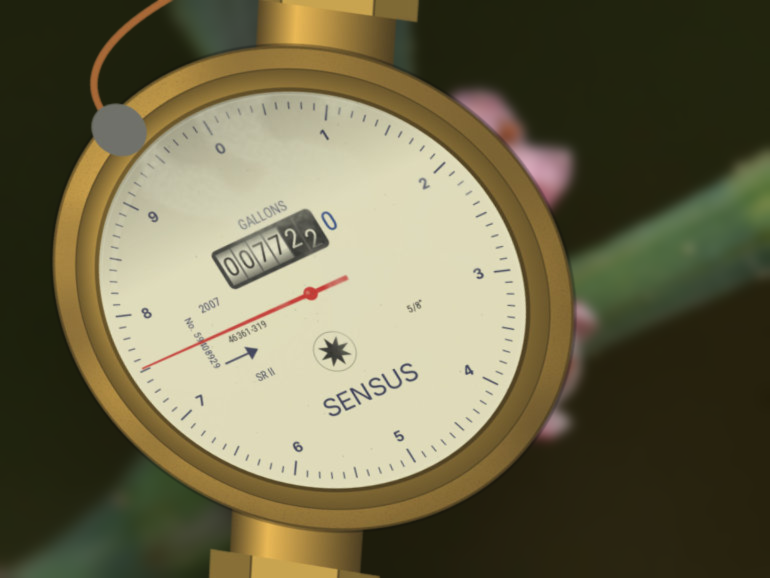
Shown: 77217.5 gal
